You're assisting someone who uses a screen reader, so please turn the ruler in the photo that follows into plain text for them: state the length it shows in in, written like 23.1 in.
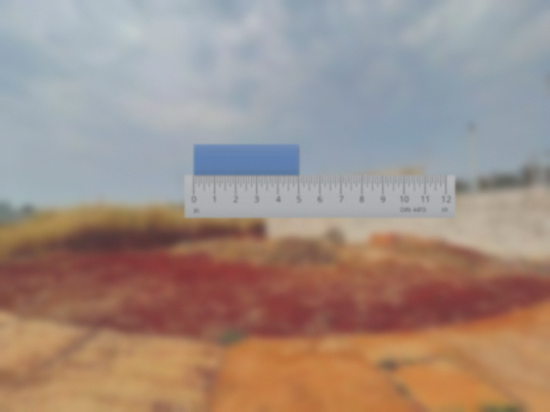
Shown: 5 in
